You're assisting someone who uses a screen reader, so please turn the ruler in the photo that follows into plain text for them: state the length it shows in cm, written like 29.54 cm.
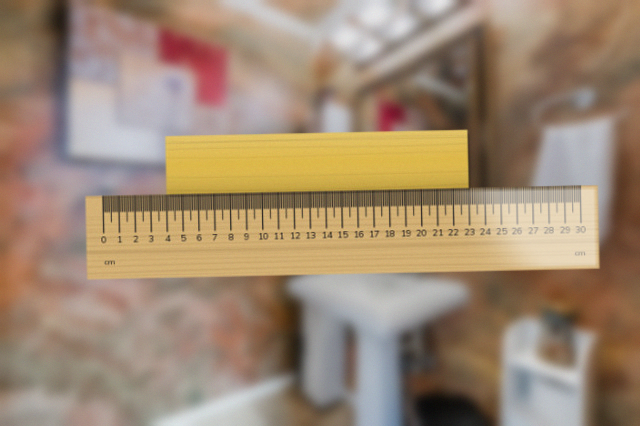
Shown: 19 cm
